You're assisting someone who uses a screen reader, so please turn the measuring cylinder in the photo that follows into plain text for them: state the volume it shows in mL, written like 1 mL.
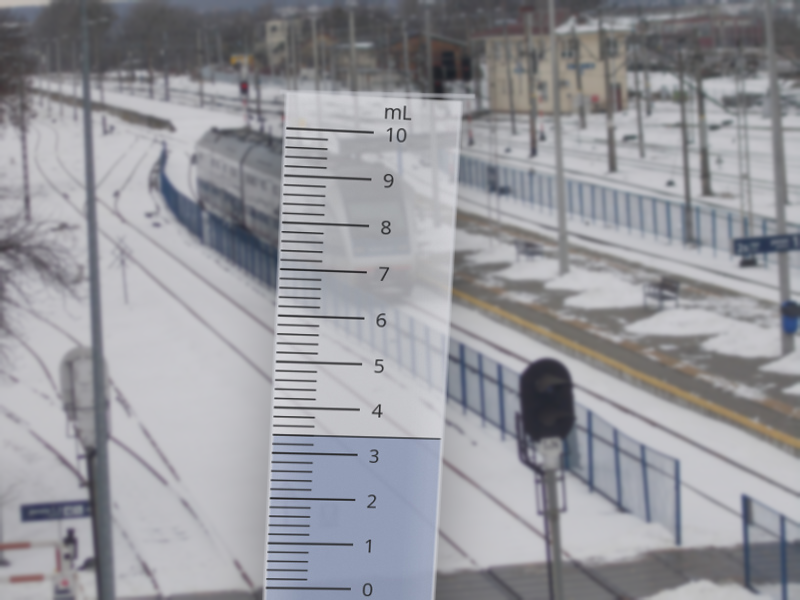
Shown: 3.4 mL
